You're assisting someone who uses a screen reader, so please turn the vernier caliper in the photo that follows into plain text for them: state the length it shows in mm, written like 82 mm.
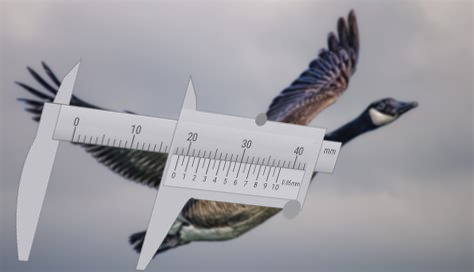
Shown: 18.6 mm
